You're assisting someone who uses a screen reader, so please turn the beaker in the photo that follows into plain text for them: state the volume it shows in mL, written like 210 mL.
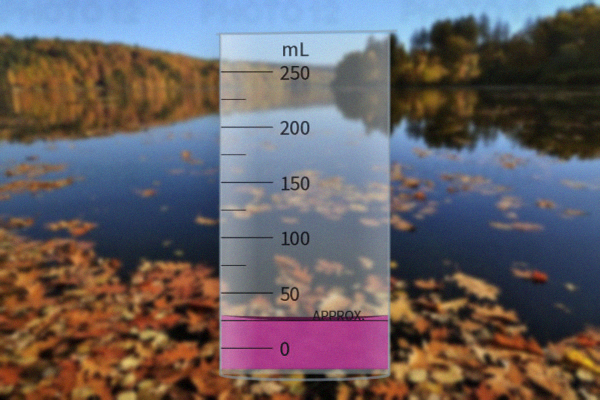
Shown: 25 mL
